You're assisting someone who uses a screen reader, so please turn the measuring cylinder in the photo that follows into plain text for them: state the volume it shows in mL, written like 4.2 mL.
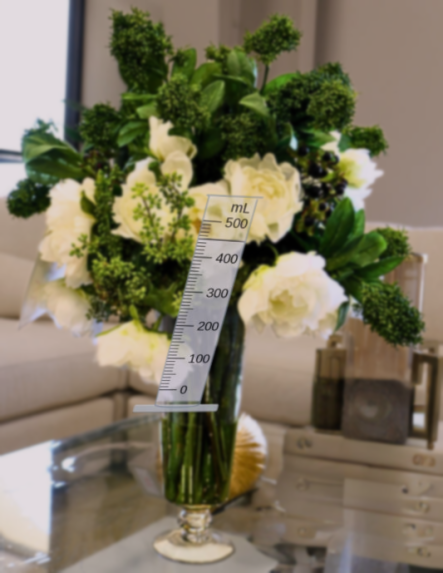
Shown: 450 mL
